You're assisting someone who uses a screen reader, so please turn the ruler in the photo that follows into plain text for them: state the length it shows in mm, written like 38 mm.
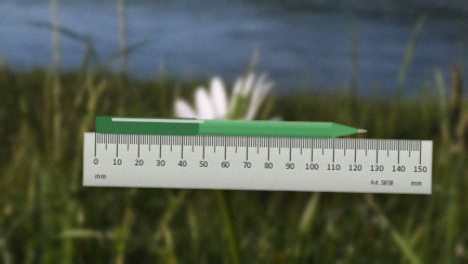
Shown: 125 mm
